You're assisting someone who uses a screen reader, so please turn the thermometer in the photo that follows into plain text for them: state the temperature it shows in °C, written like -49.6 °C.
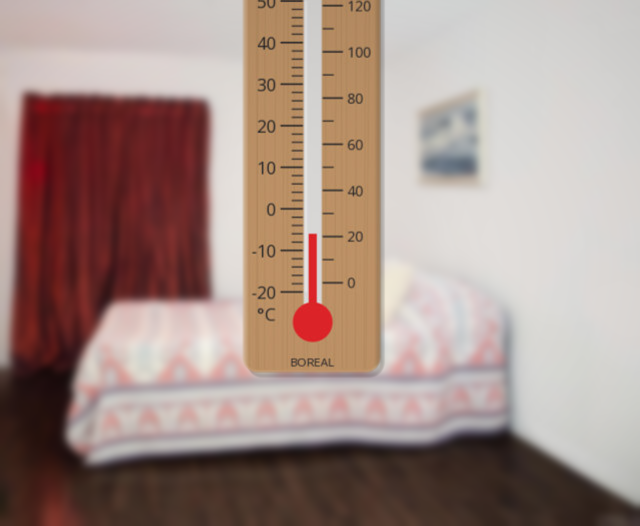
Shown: -6 °C
